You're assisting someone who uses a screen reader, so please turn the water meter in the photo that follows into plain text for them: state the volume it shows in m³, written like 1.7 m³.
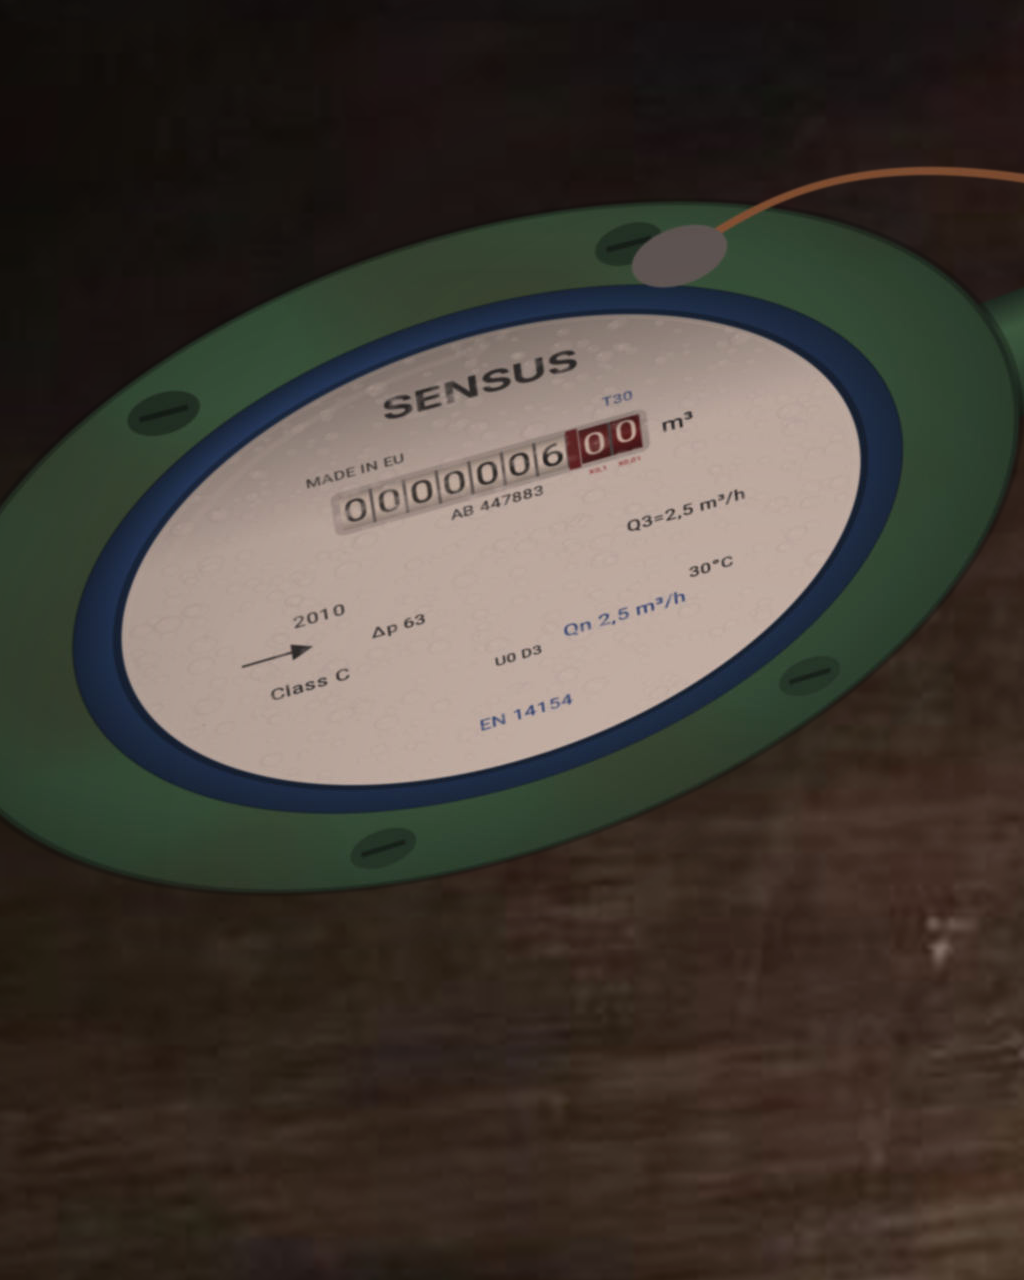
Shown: 6.00 m³
